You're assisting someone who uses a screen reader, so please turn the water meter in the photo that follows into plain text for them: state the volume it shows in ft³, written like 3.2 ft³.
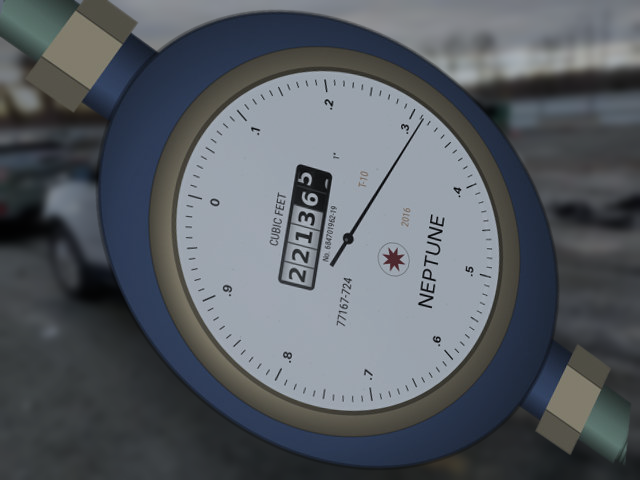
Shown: 221365.31 ft³
